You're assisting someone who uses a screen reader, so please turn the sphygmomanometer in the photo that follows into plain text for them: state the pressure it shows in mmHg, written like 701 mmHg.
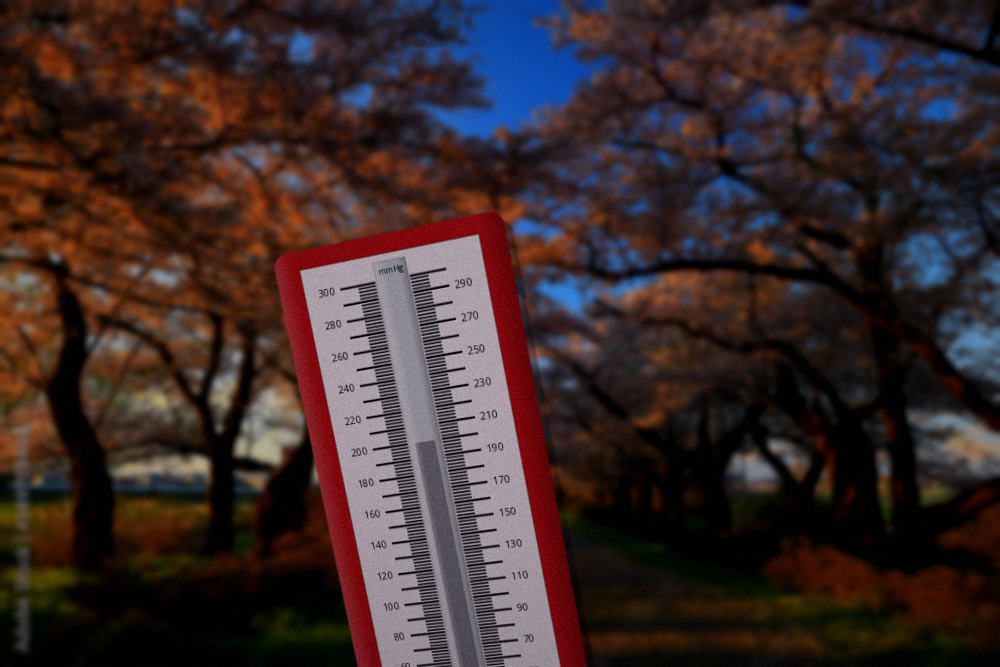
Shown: 200 mmHg
